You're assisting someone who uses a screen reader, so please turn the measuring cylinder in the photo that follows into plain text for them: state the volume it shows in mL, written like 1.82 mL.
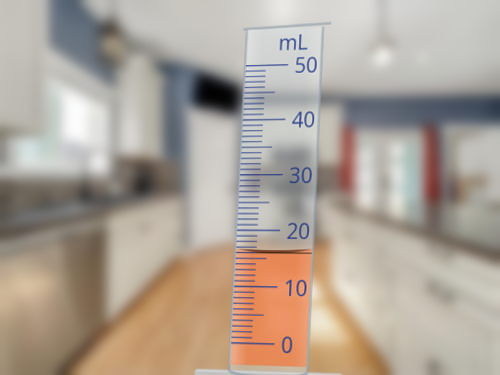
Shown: 16 mL
